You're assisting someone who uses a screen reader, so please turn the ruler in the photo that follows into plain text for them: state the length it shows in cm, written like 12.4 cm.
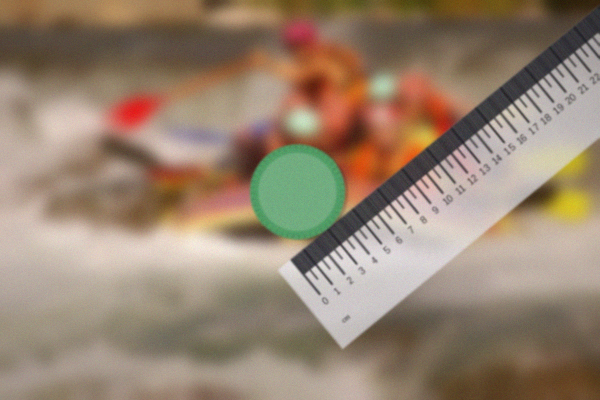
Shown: 6 cm
